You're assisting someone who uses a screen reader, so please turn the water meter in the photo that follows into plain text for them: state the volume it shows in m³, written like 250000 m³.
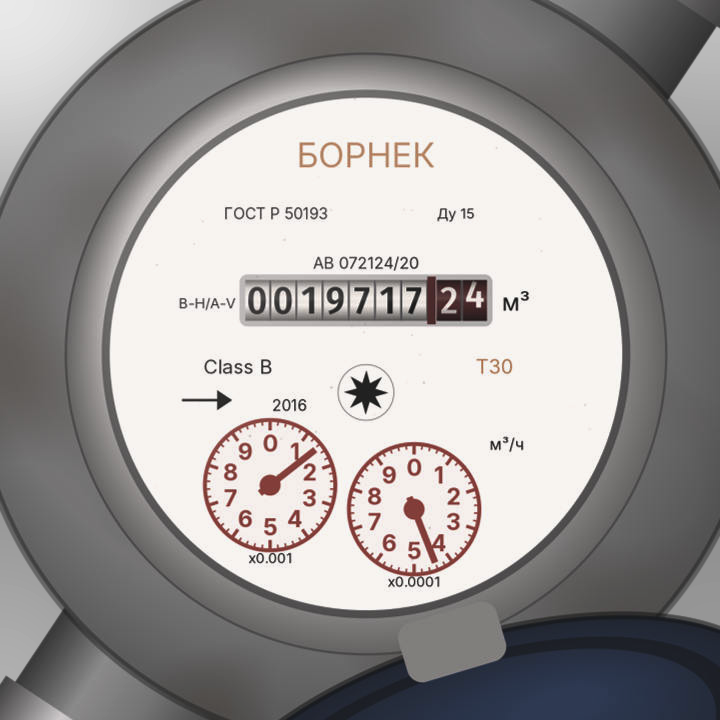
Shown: 19717.2414 m³
